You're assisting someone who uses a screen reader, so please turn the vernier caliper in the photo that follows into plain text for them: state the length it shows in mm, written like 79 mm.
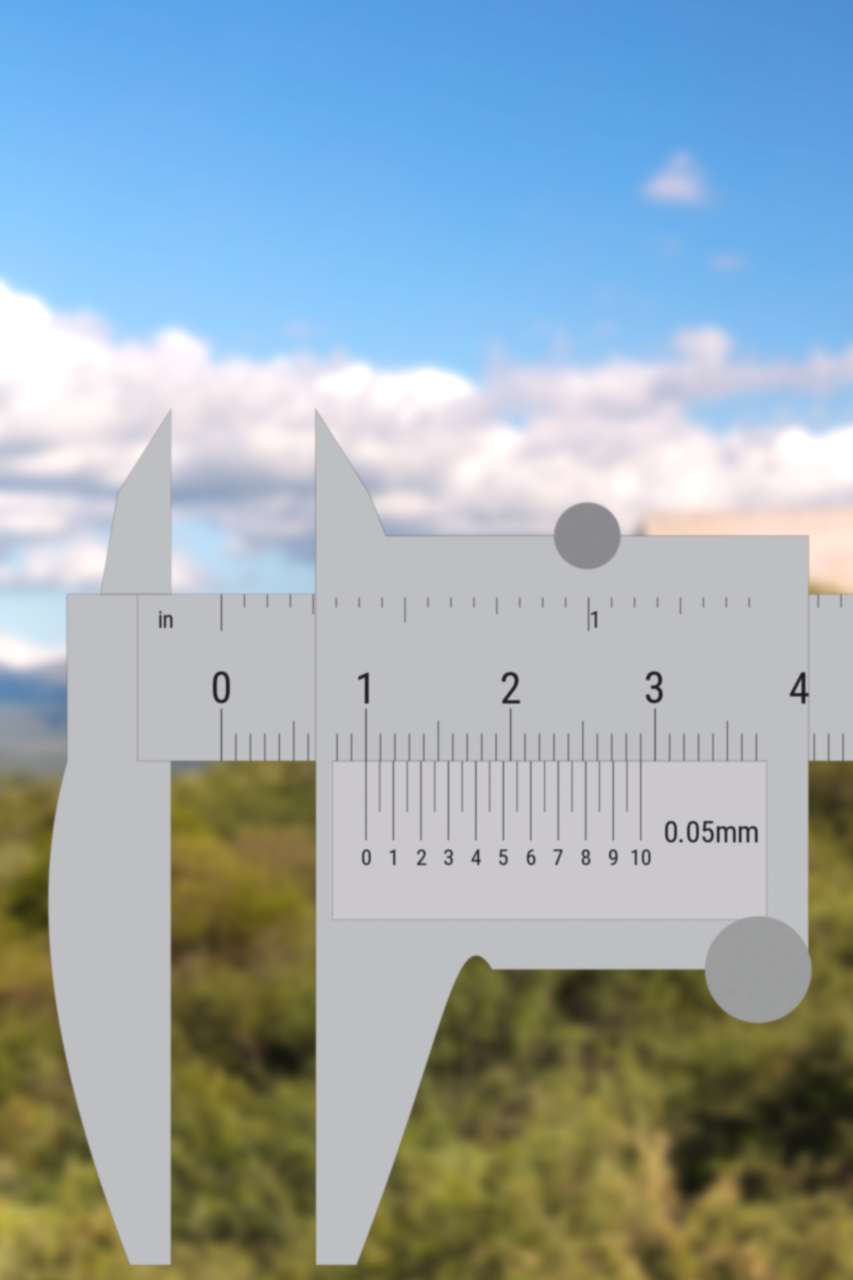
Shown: 10.0 mm
